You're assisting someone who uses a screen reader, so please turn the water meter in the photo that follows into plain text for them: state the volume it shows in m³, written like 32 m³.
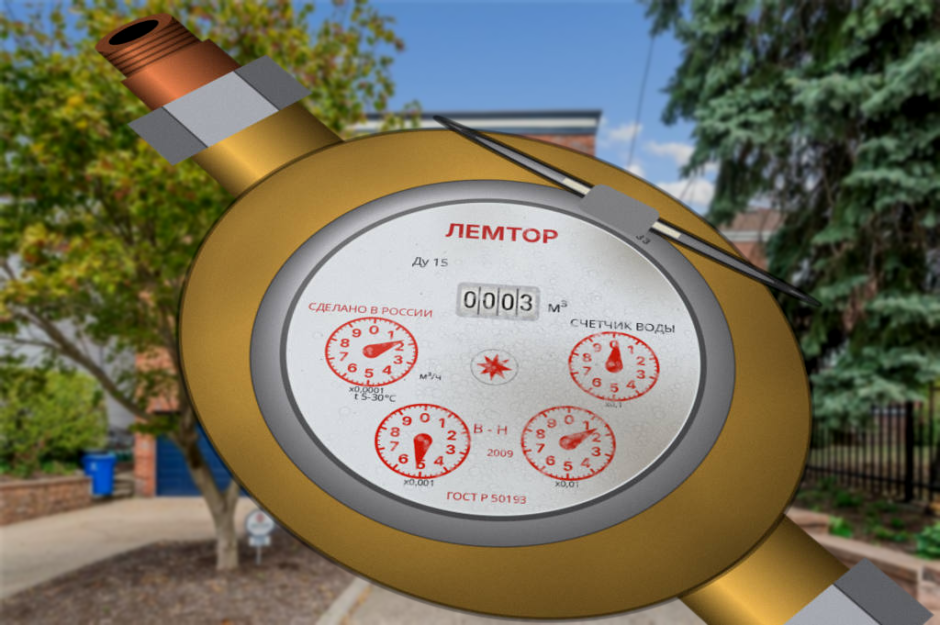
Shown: 3.0151 m³
